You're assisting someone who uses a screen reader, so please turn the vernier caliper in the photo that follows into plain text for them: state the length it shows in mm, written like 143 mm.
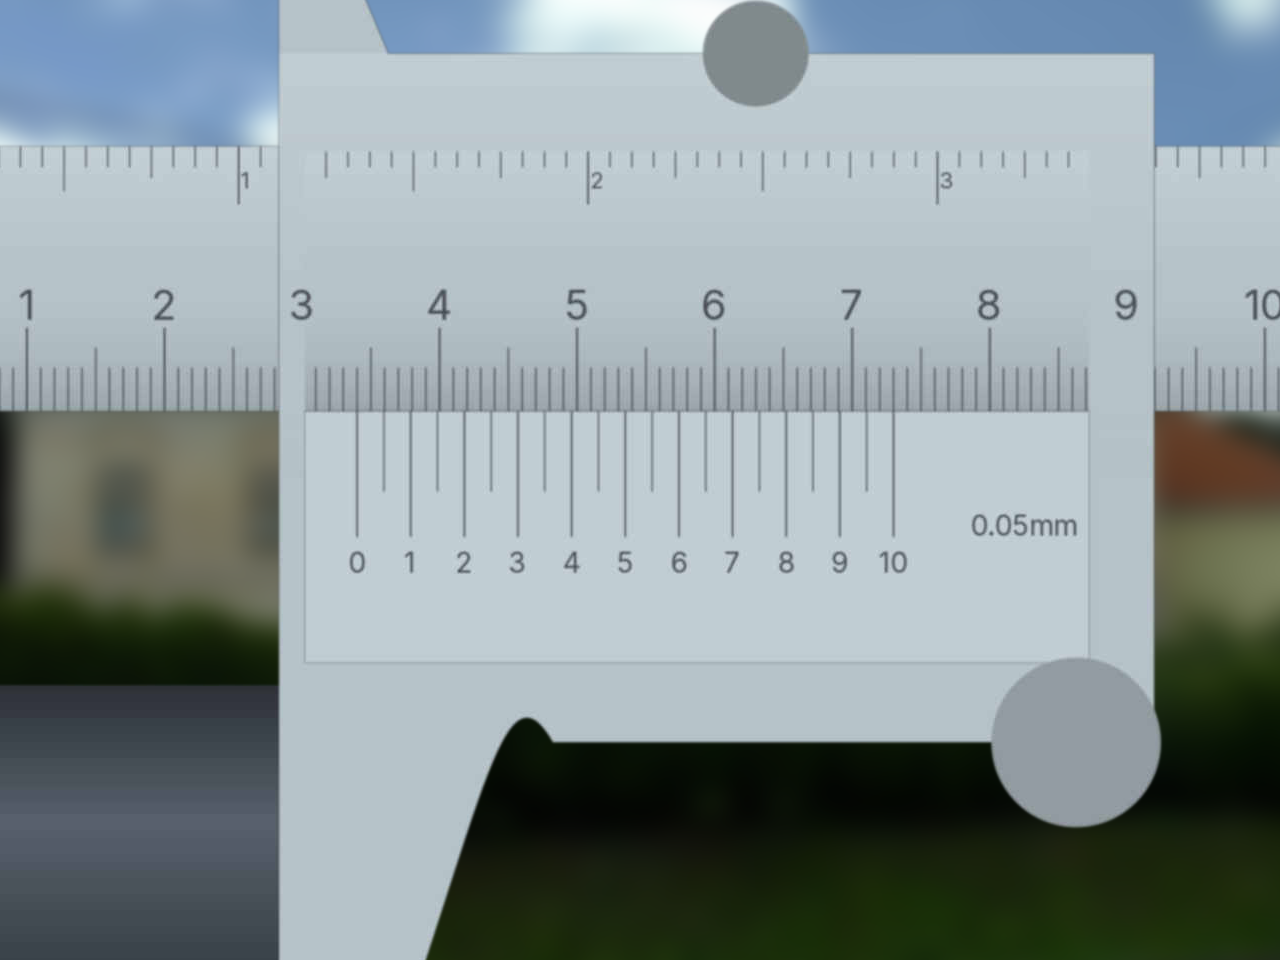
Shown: 34.0 mm
